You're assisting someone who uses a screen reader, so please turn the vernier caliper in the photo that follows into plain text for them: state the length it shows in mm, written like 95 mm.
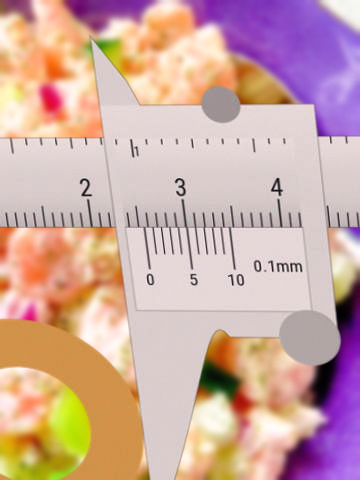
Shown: 25.6 mm
